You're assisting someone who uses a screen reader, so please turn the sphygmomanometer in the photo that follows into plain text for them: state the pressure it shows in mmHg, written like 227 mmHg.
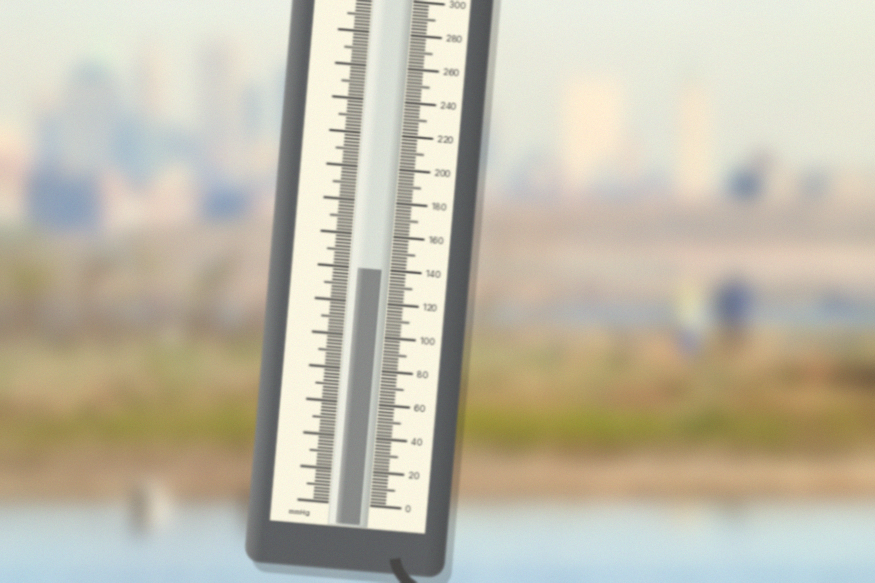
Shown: 140 mmHg
